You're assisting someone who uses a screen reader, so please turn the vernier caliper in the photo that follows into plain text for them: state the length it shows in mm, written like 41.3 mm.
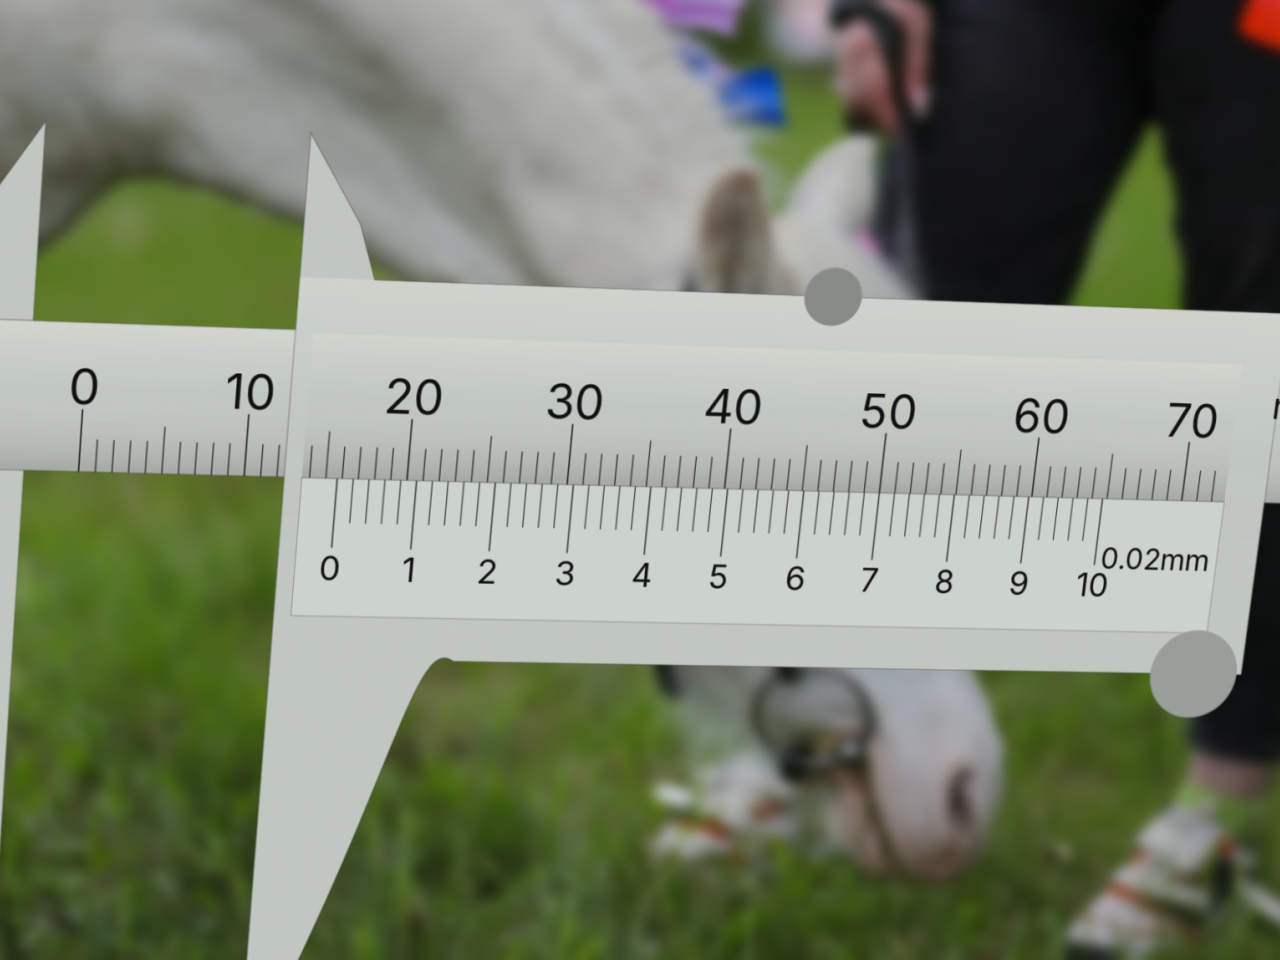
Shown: 15.7 mm
